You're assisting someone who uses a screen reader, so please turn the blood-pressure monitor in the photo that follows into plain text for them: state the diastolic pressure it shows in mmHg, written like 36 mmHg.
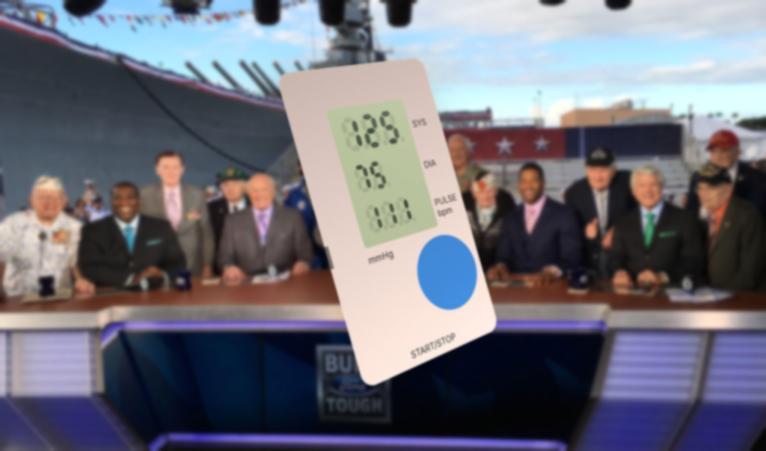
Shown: 75 mmHg
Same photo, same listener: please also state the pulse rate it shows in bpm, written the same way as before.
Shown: 111 bpm
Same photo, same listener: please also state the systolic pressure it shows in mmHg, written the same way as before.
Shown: 125 mmHg
